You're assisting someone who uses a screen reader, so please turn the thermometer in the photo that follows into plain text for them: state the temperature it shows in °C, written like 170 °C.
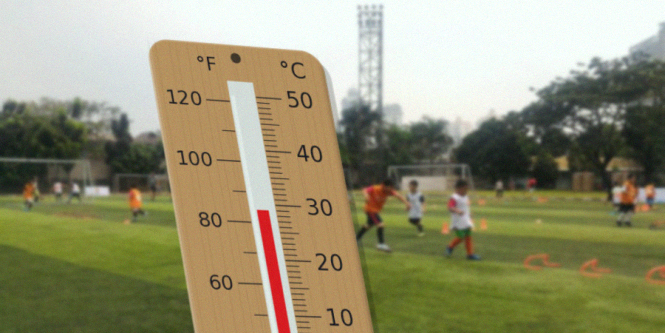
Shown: 29 °C
